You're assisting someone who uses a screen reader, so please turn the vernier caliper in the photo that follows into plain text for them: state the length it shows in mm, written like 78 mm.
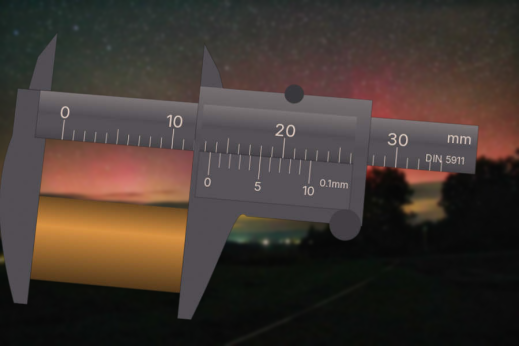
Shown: 13.5 mm
